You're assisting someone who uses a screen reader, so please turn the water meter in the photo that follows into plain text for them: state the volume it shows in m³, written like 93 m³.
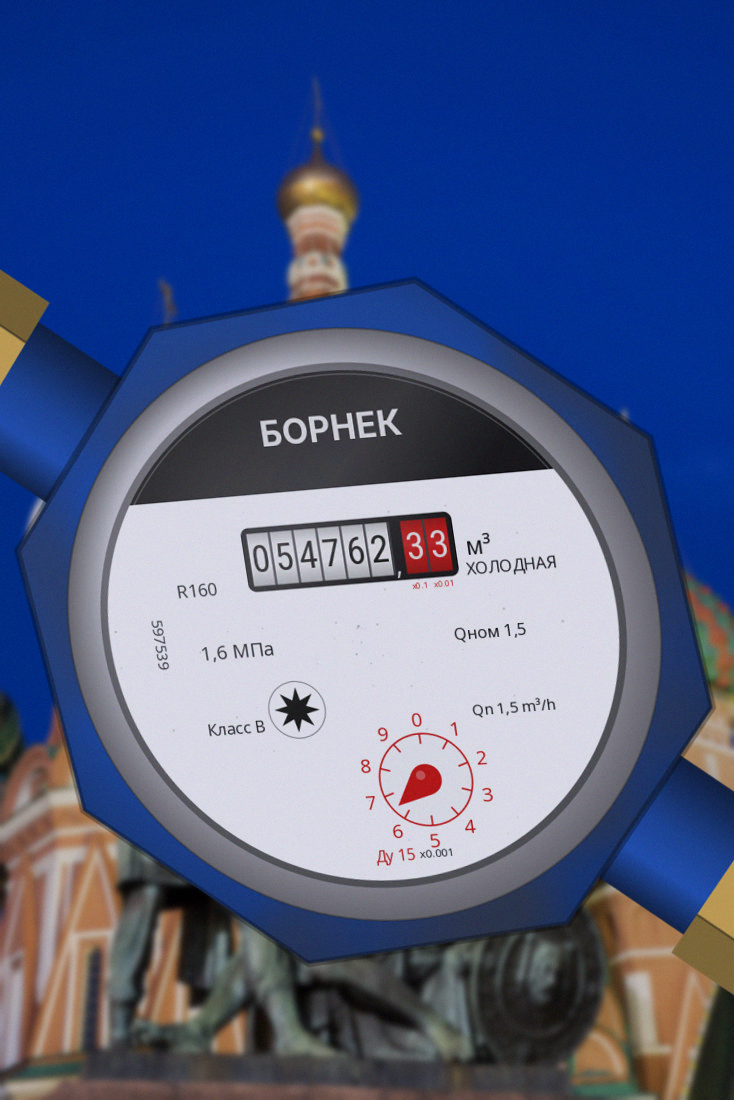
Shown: 54762.336 m³
